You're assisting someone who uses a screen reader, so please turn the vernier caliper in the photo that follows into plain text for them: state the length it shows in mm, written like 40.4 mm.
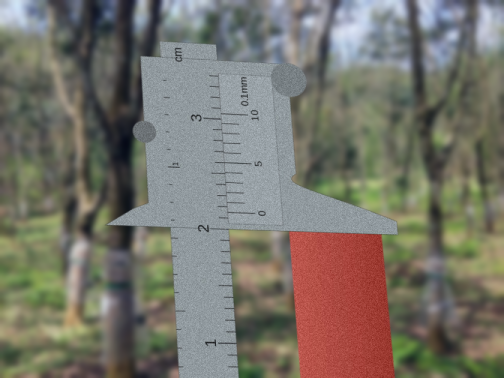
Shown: 21.5 mm
